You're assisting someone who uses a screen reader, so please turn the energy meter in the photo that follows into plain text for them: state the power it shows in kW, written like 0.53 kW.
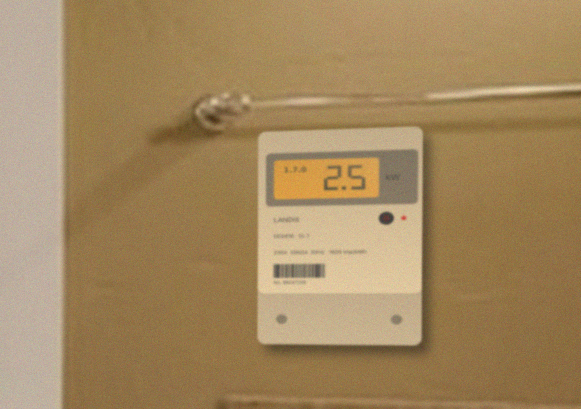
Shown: 2.5 kW
